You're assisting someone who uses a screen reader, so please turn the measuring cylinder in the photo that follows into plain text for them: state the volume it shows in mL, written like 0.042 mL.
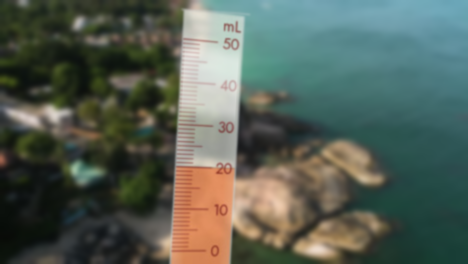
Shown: 20 mL
